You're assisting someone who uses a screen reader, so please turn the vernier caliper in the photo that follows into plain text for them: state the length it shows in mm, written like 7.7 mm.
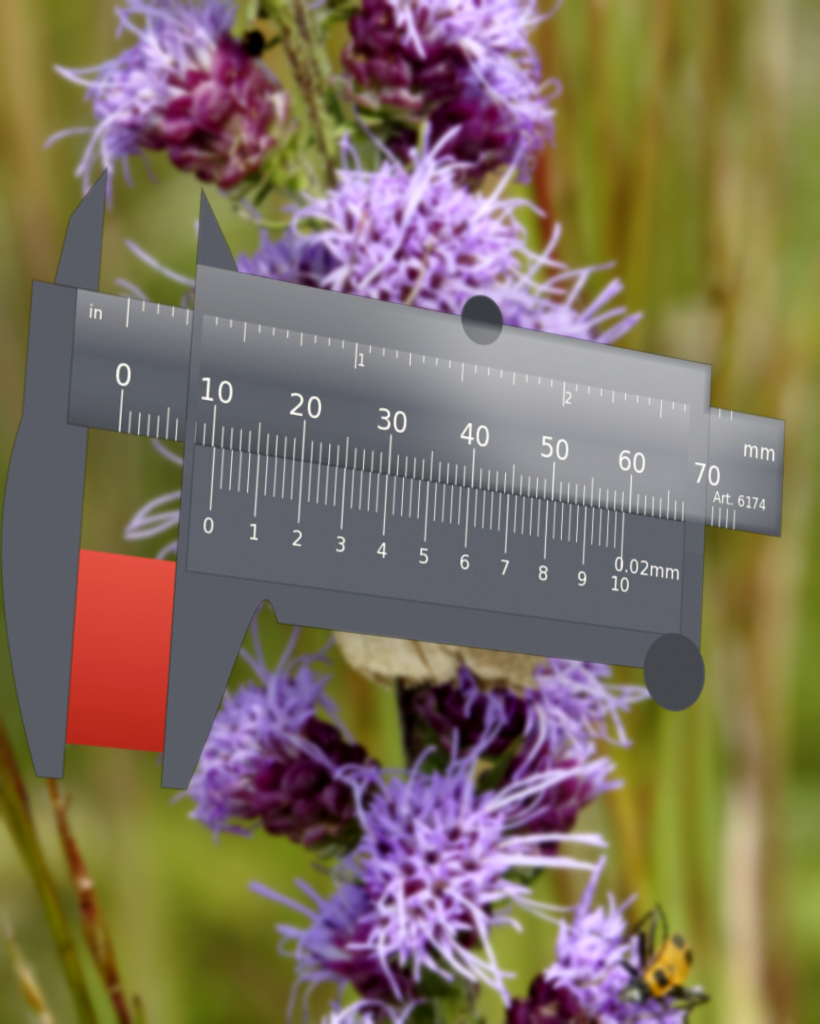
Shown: 10.2 mm
